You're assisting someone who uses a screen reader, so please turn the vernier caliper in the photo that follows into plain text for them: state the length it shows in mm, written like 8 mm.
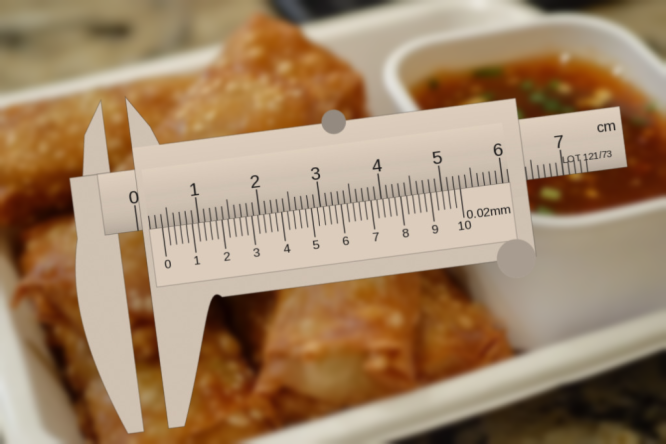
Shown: 4.0 mm
